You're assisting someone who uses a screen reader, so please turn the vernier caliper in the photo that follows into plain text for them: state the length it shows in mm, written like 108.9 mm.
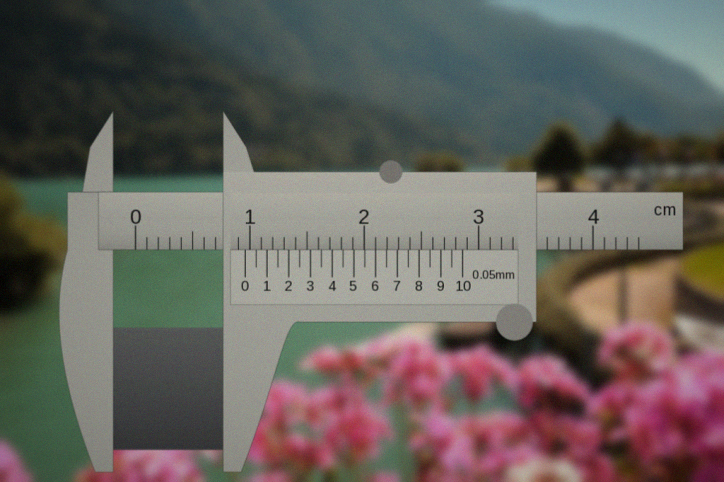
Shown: 9.6 mm
